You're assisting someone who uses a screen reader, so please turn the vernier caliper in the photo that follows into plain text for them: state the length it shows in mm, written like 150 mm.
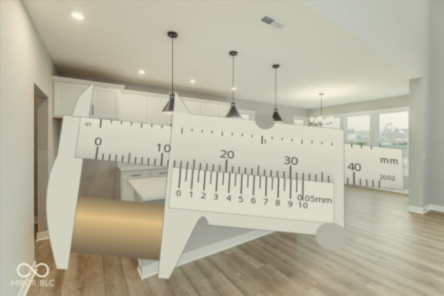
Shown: 13.0 mm
